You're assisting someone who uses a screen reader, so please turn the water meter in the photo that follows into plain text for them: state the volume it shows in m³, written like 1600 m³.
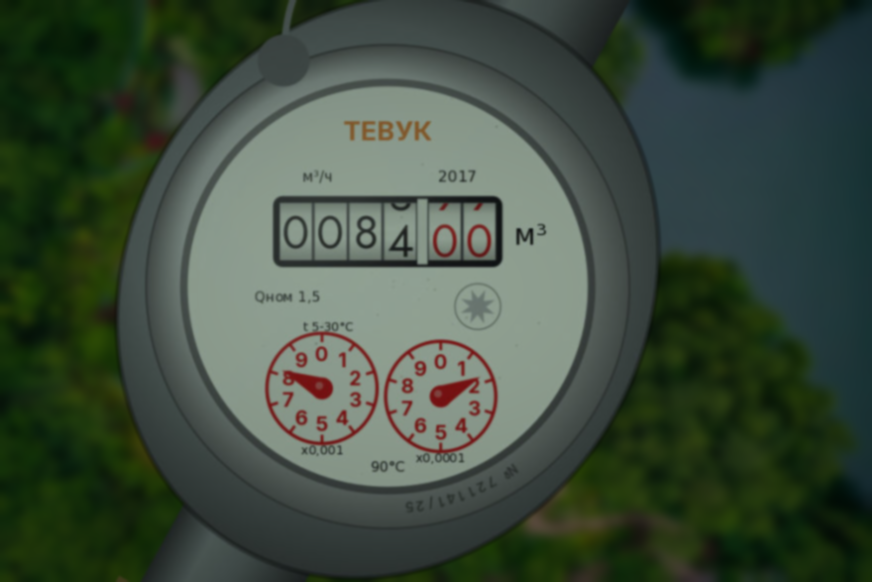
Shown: 83.9981 m³
